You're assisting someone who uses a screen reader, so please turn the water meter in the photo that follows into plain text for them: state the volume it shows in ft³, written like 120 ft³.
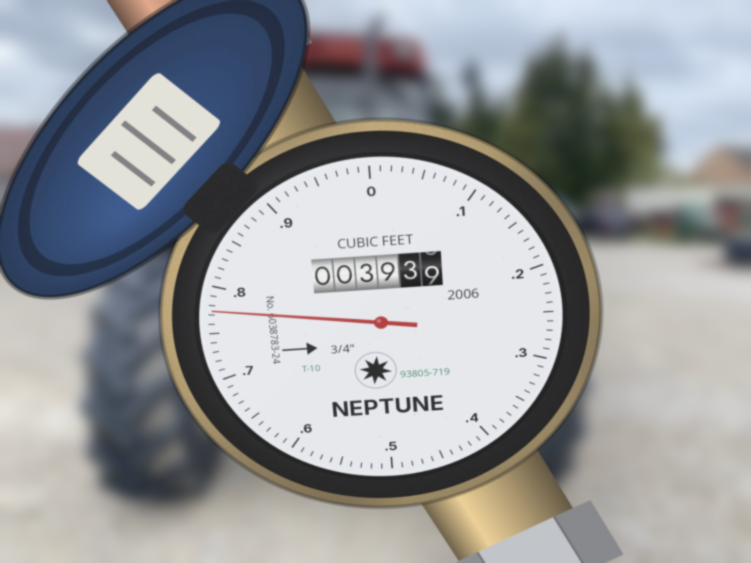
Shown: 3938.77 ft³
